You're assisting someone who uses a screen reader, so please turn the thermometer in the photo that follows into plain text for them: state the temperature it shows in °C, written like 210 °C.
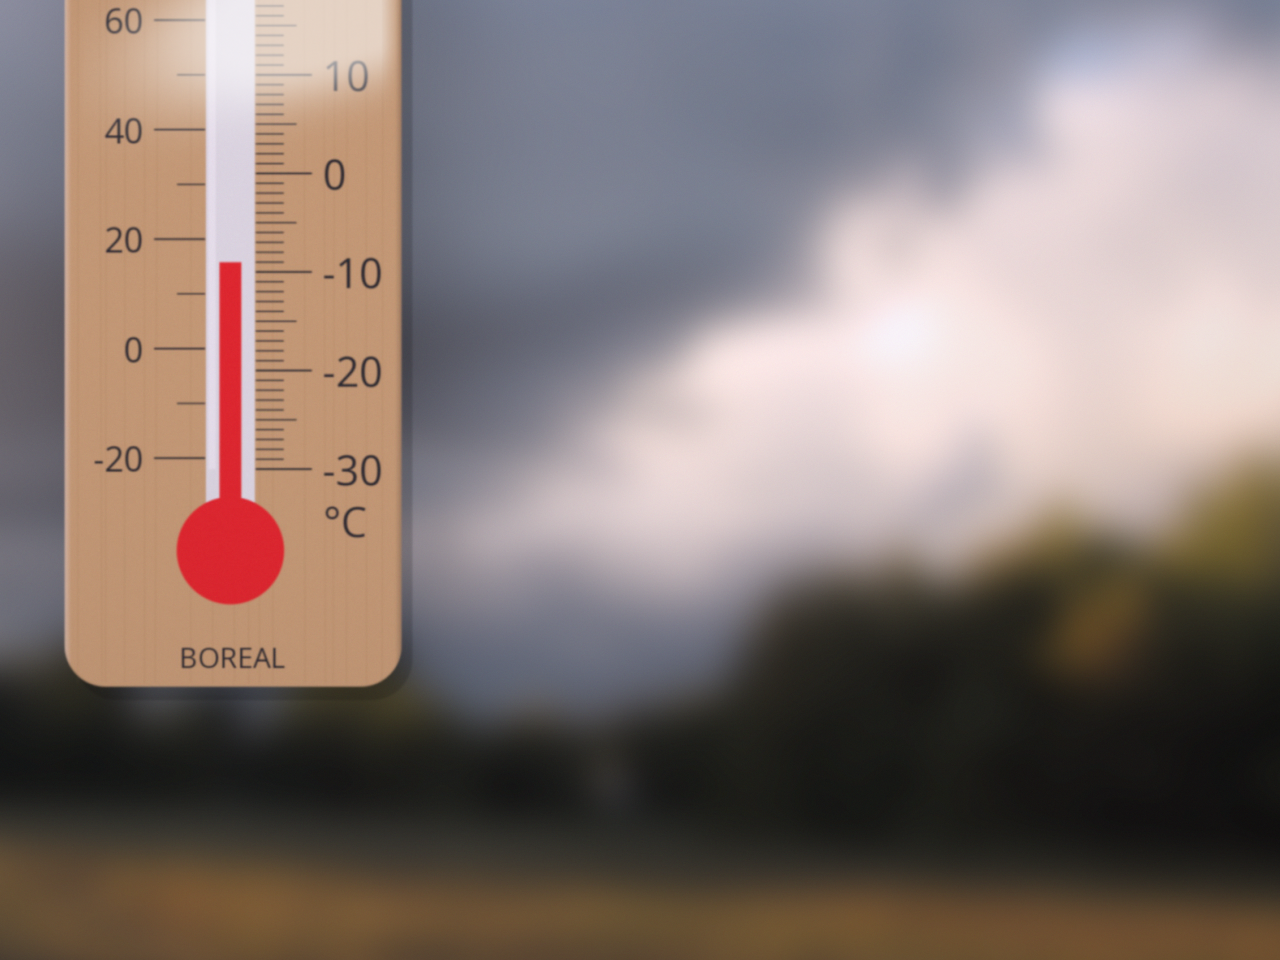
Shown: -9 °C
